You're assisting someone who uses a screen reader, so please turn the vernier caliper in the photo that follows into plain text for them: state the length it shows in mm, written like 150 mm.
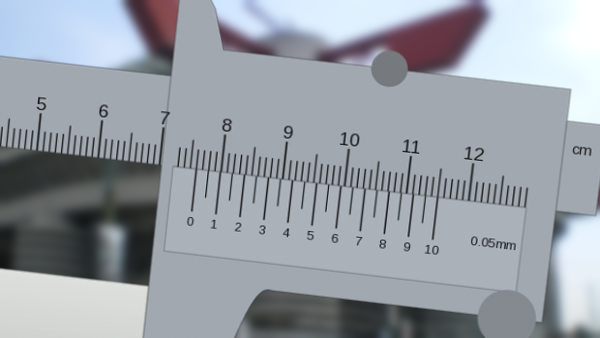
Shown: 76.0 mm
